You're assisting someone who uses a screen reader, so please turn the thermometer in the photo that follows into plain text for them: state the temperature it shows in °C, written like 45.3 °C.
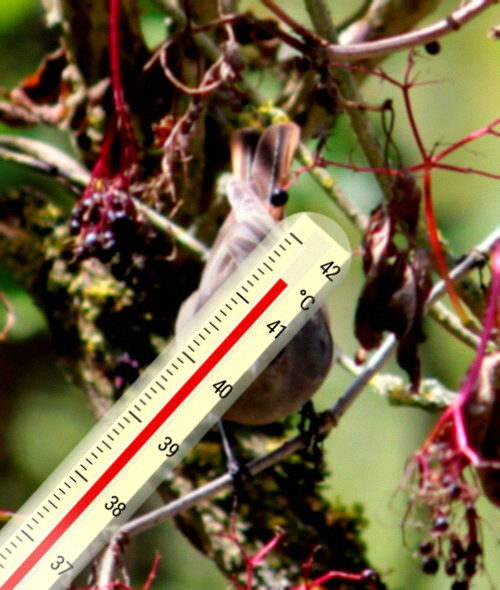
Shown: 41.5 °C
